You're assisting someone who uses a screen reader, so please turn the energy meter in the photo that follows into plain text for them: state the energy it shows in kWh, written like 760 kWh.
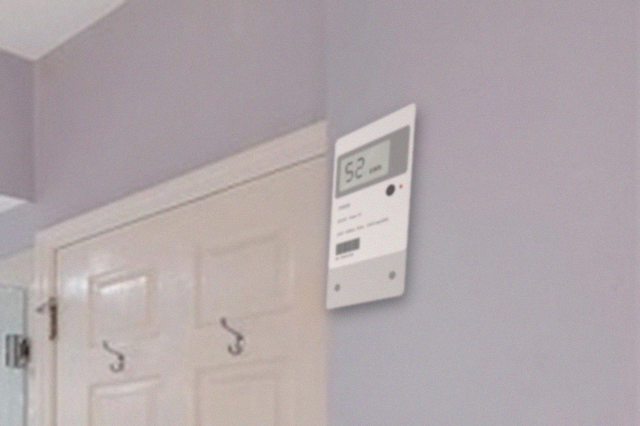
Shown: 52 kWh
